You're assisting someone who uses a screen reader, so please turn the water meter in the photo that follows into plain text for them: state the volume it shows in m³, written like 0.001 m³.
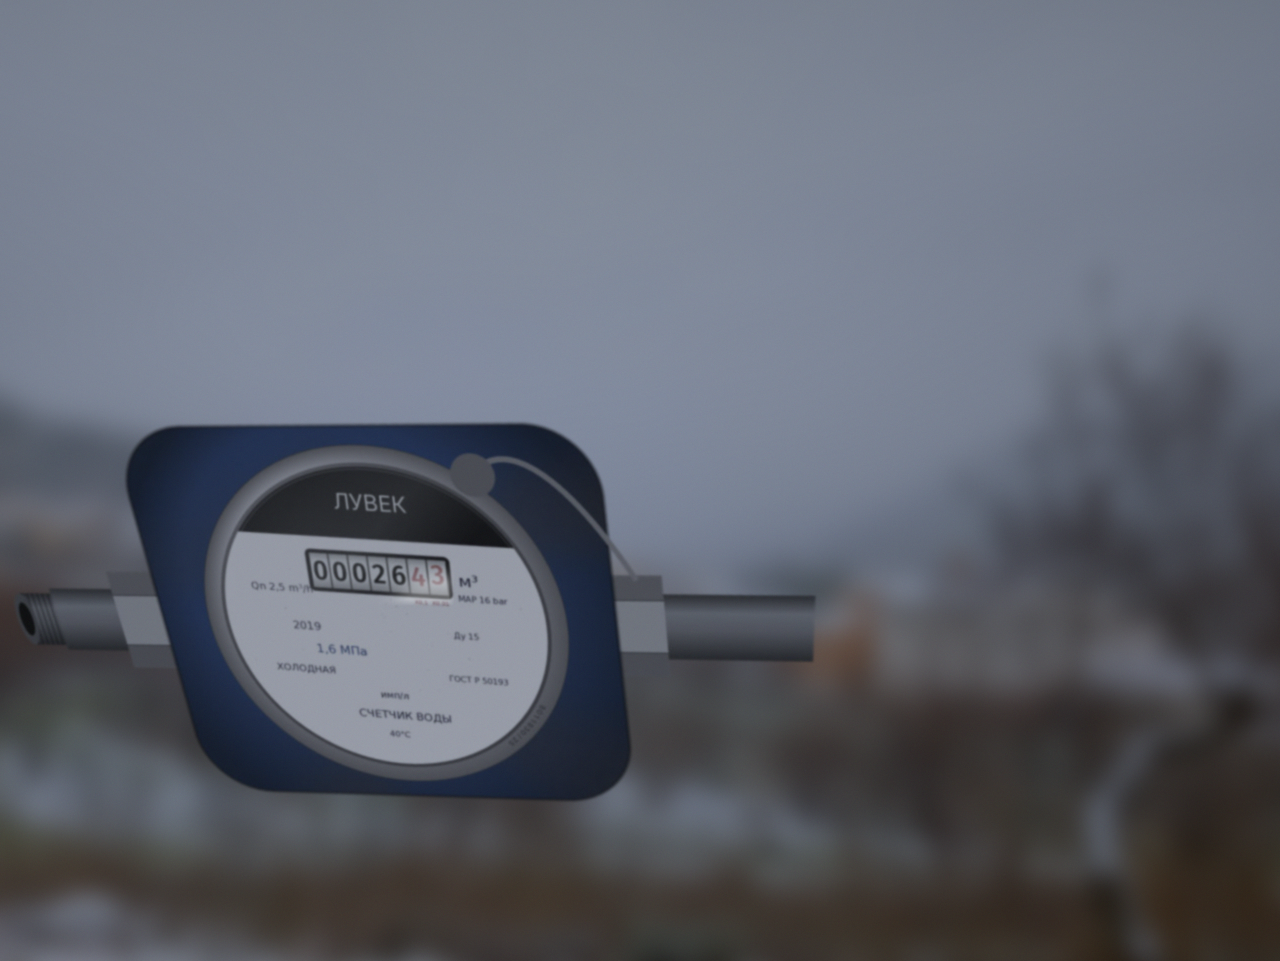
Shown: 26.43 m³
